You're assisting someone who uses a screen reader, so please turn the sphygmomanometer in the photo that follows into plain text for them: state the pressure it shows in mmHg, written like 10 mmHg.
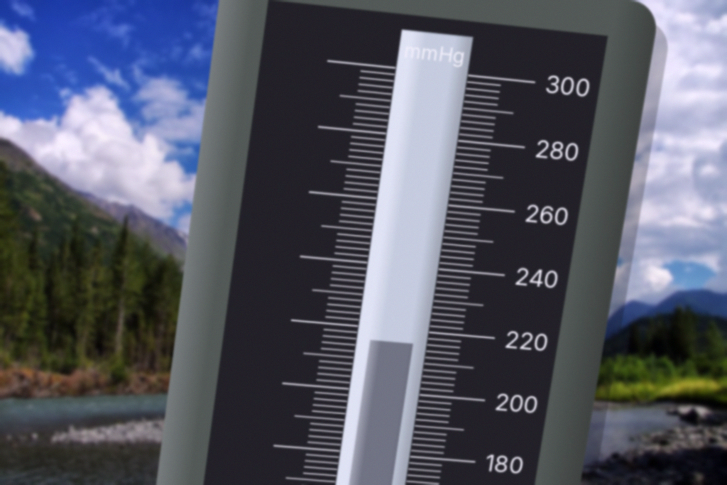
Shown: 216 mmHg
